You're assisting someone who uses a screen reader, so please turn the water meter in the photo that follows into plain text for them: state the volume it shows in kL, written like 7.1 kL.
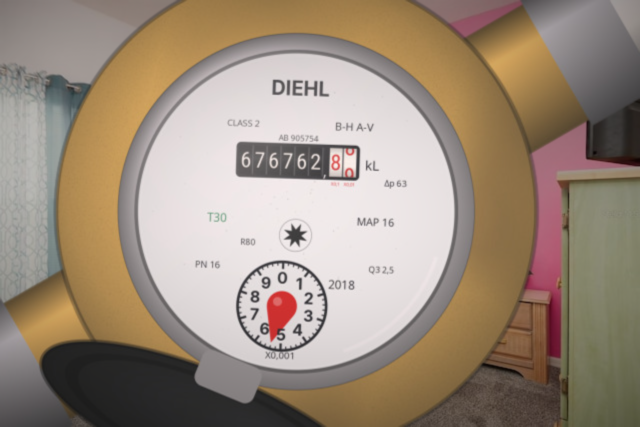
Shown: 676762.885 kL
